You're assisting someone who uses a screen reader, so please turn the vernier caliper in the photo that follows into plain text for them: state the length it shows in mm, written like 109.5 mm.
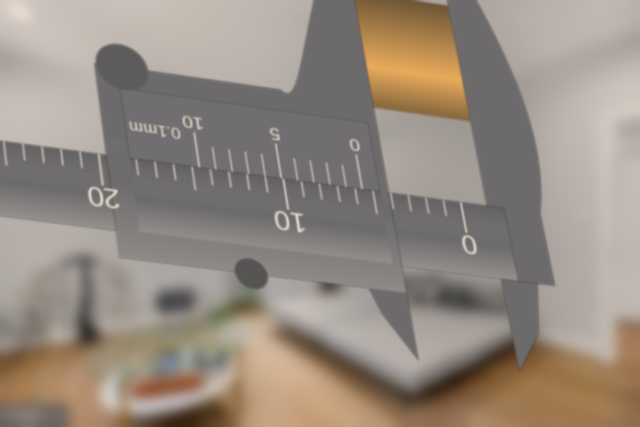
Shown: 5.6 mm
